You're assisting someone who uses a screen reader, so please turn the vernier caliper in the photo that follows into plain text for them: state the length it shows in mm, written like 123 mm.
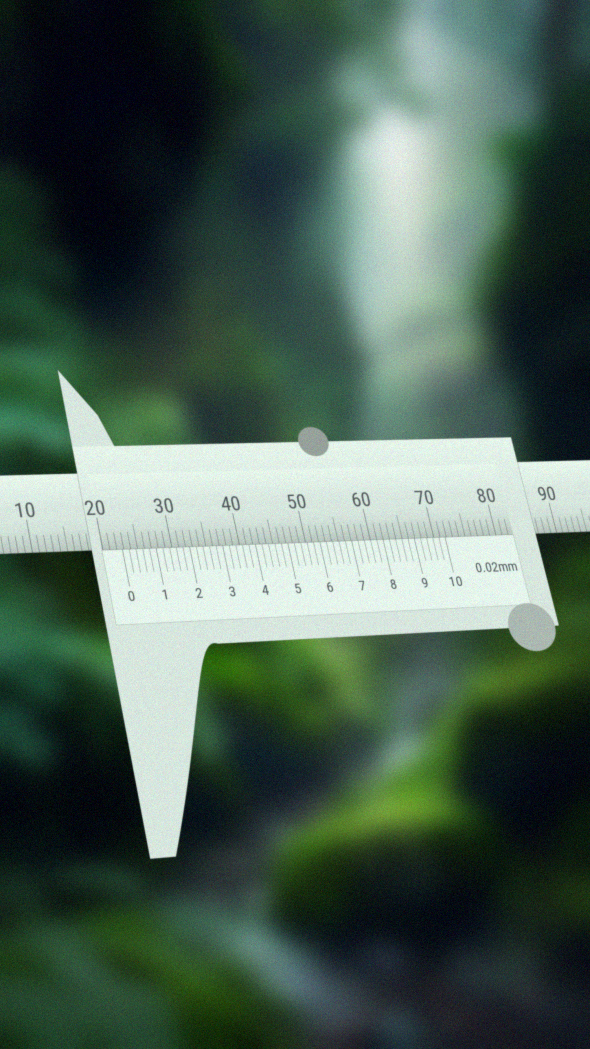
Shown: 22.8 mm
